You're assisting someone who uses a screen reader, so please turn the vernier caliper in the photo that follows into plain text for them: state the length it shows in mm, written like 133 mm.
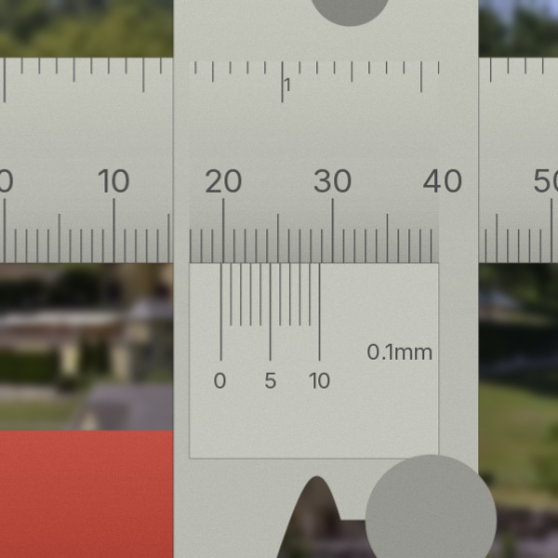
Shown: 19.8 mm
